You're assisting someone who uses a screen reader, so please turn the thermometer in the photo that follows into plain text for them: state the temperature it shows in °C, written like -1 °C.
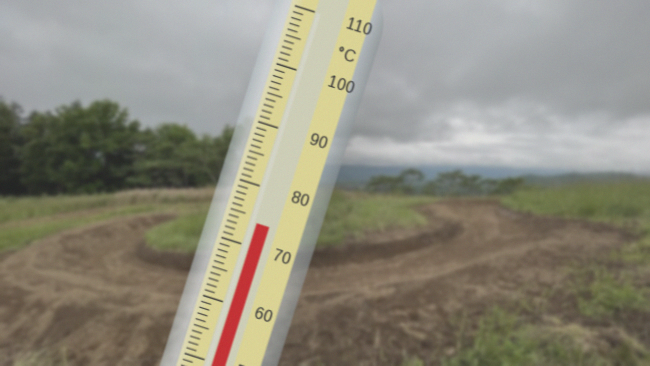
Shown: 74 °C
